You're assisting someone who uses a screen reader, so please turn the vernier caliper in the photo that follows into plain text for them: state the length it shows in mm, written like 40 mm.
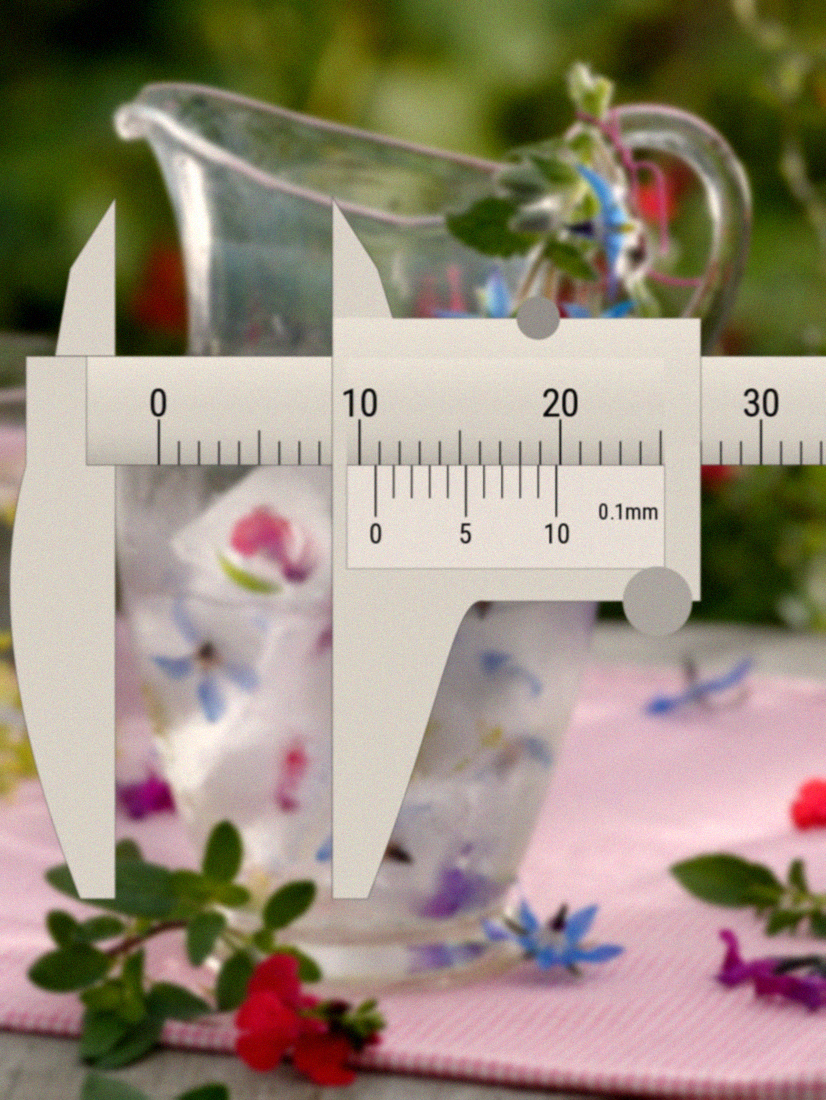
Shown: 10.8 mm
